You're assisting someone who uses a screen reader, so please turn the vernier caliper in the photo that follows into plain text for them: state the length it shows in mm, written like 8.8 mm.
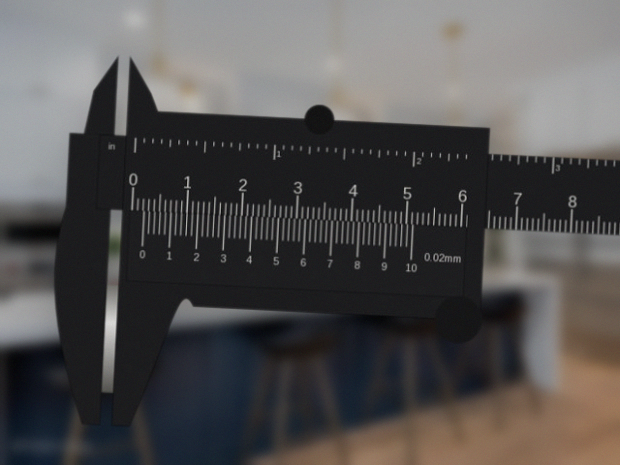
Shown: 2.2 mm
